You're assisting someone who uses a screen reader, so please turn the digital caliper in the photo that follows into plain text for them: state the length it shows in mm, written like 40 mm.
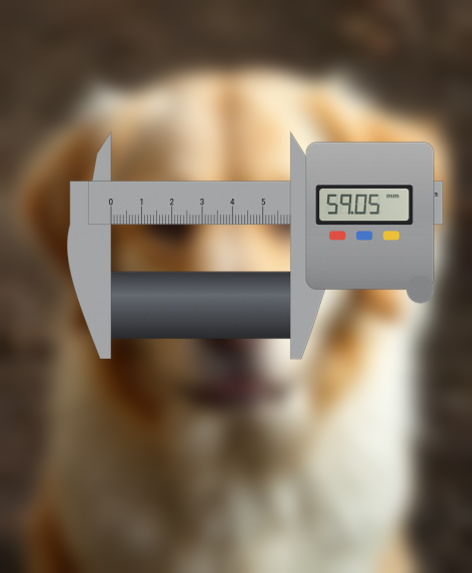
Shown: 59.05 mm
